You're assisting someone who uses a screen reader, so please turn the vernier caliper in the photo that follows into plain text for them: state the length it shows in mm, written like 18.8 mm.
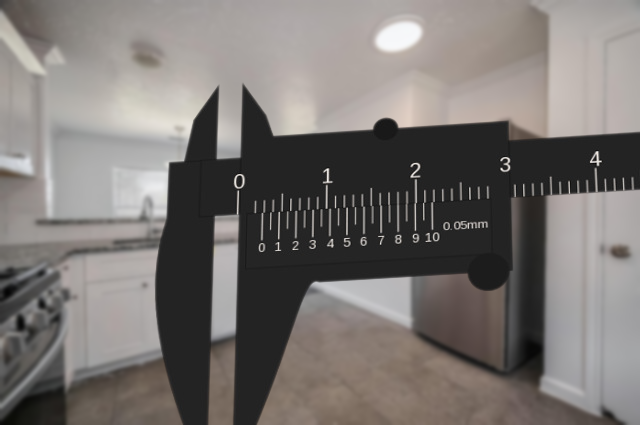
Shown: 2.8 mm
